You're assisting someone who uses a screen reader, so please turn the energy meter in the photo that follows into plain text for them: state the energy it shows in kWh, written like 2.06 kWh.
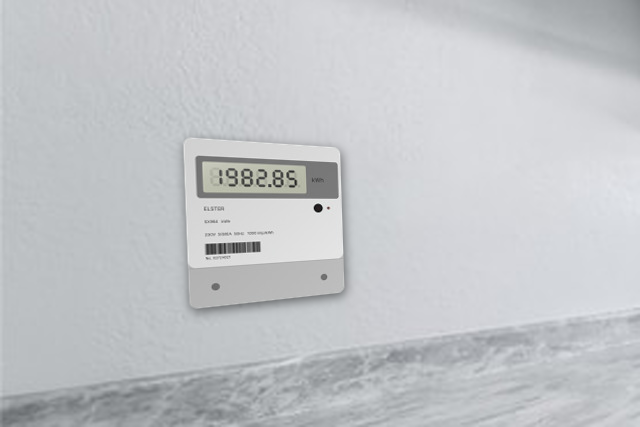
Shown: 1982.85 kWh
